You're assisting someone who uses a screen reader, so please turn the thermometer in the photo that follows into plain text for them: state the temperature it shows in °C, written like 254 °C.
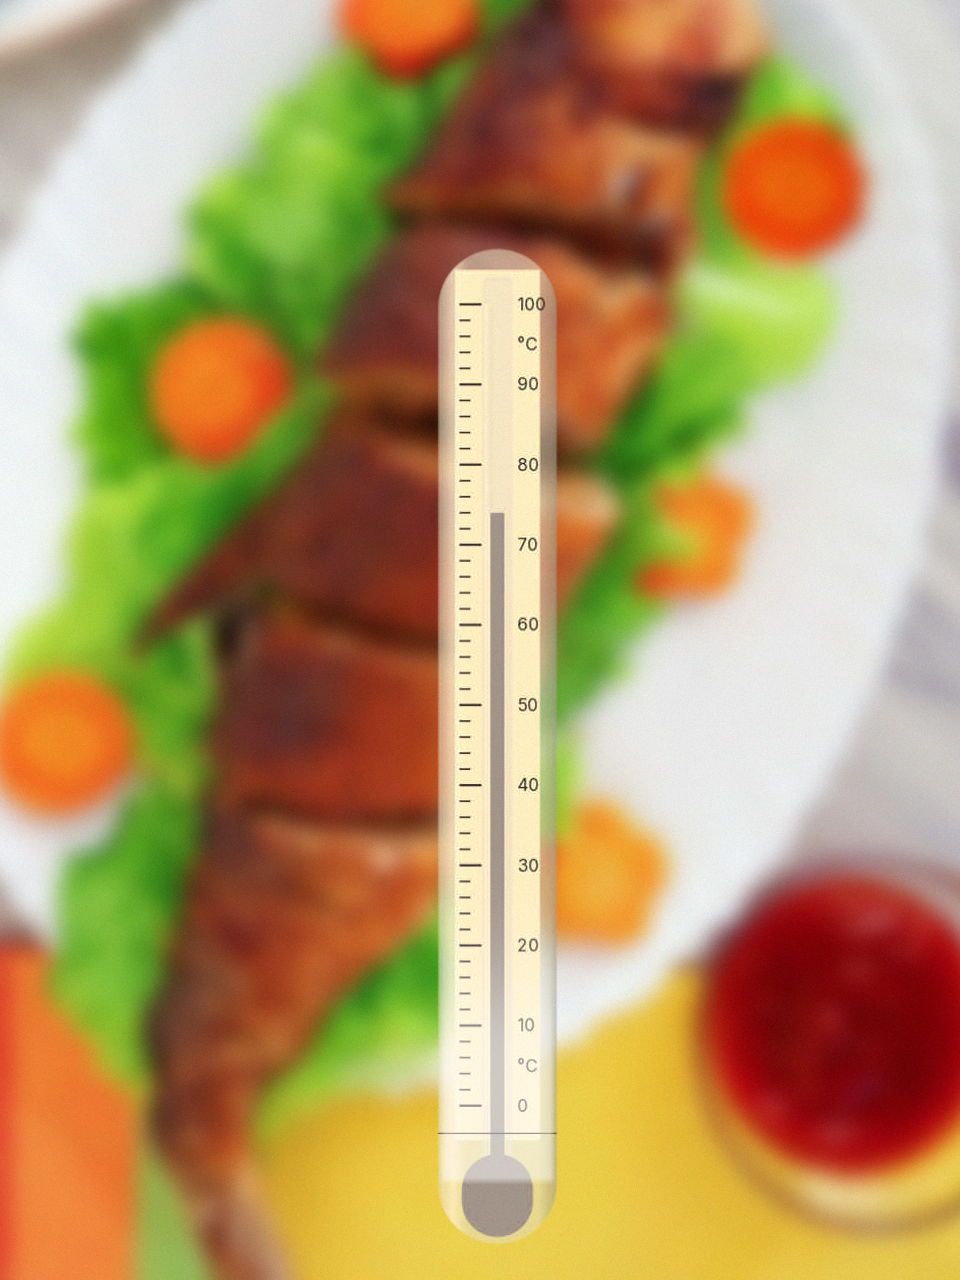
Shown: 74 °C
